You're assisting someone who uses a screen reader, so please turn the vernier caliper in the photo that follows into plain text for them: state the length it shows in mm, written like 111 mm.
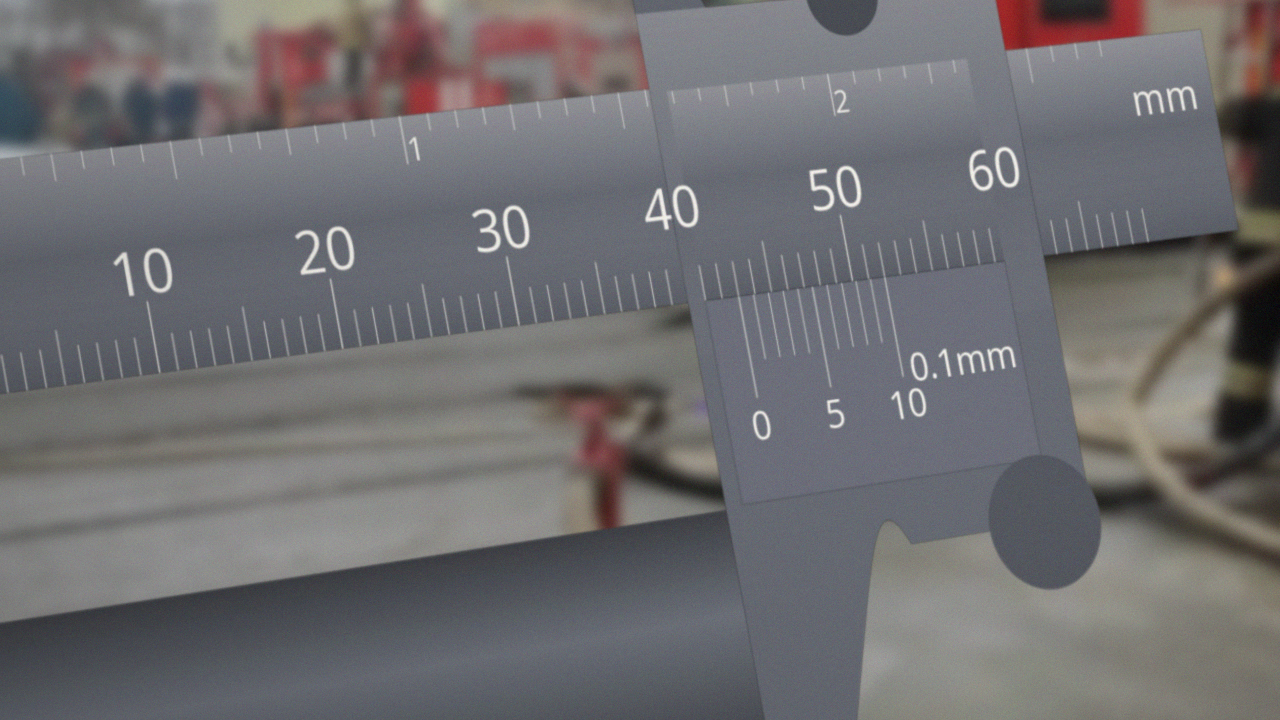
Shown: 43.0 mm
